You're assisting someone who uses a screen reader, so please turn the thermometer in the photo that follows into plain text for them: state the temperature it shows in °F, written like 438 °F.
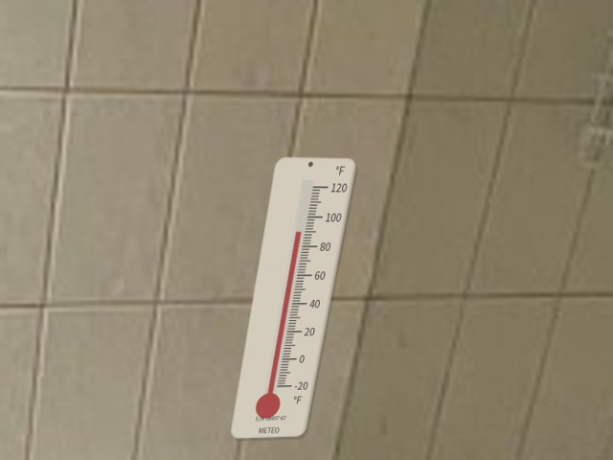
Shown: 90 °F
